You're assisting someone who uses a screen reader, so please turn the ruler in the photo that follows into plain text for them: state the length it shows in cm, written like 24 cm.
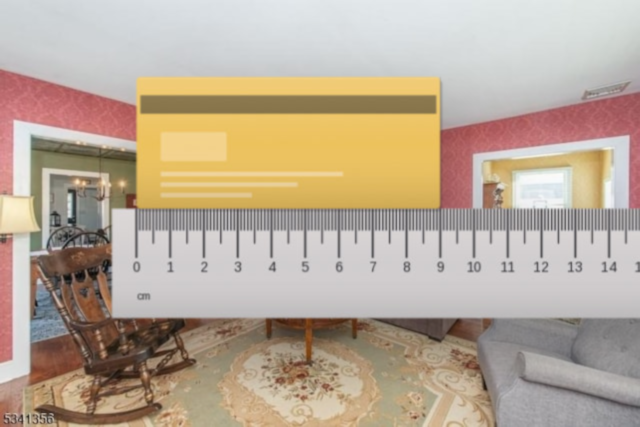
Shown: 9 cm
